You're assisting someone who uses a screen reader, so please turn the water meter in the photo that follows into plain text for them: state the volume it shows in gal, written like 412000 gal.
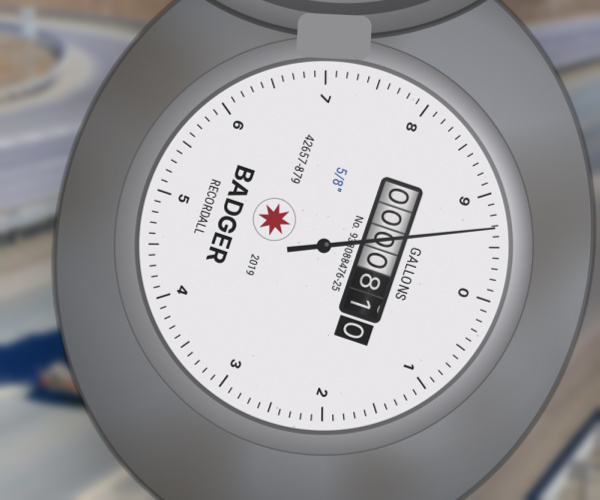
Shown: 809.3 gal
